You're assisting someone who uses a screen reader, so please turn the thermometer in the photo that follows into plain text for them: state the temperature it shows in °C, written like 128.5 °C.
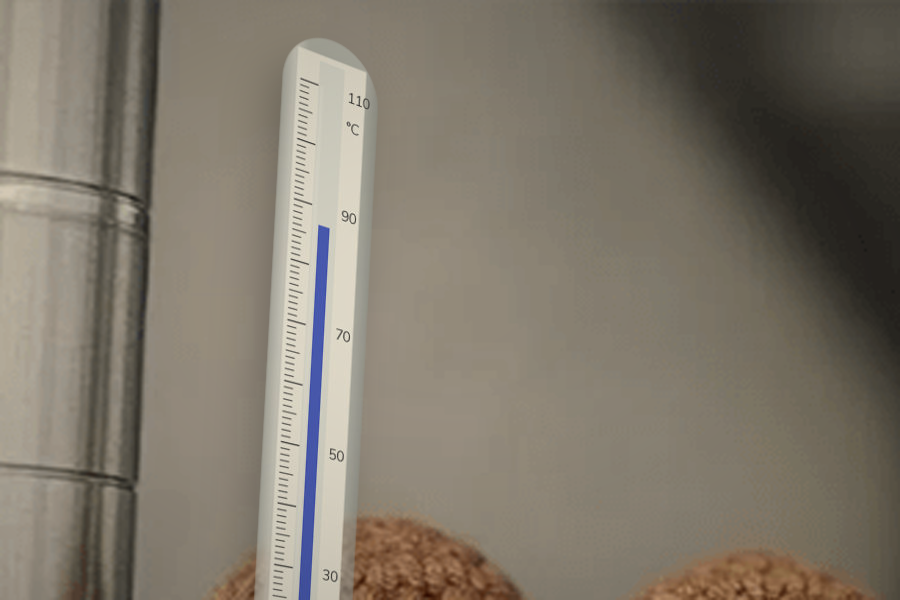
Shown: 87 °C
